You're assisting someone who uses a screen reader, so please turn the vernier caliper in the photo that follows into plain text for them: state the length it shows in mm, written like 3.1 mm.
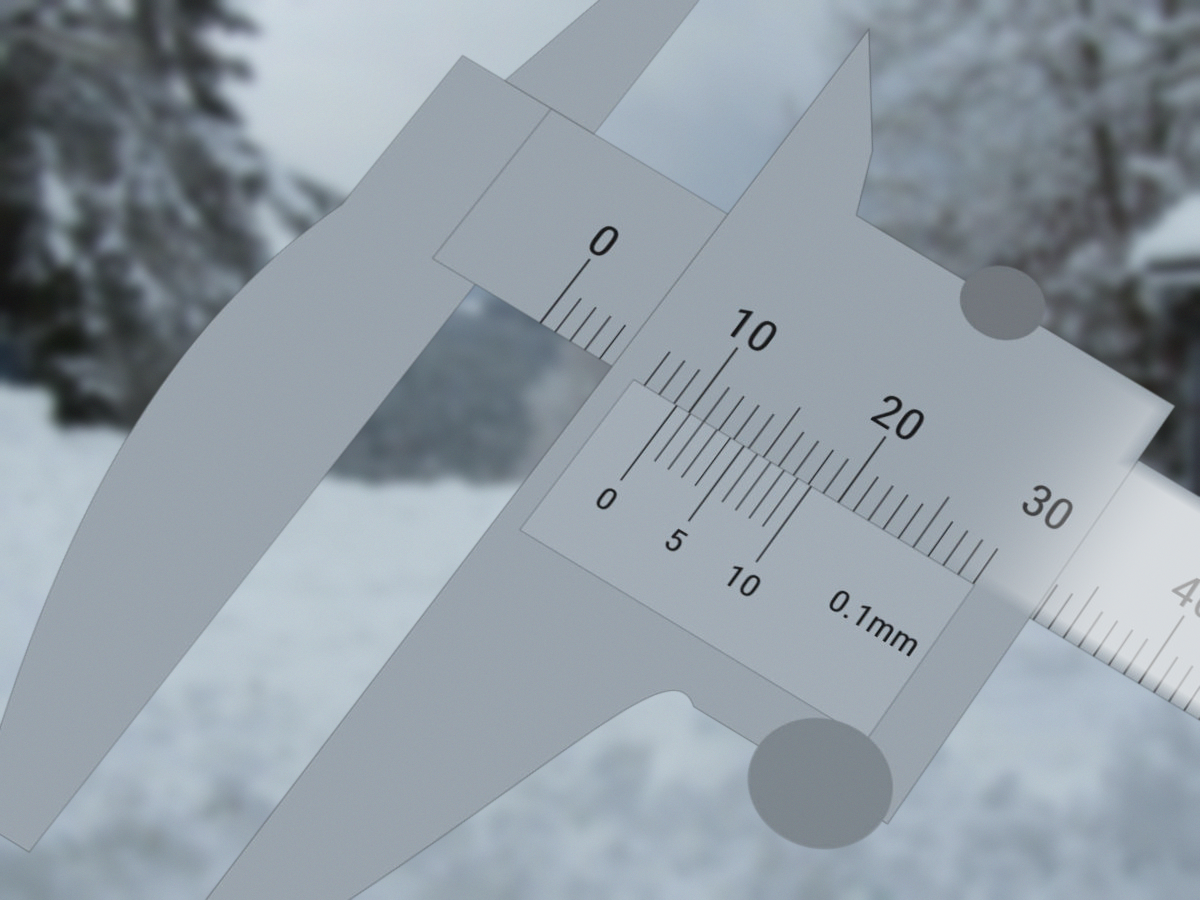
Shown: 9.2 mm
